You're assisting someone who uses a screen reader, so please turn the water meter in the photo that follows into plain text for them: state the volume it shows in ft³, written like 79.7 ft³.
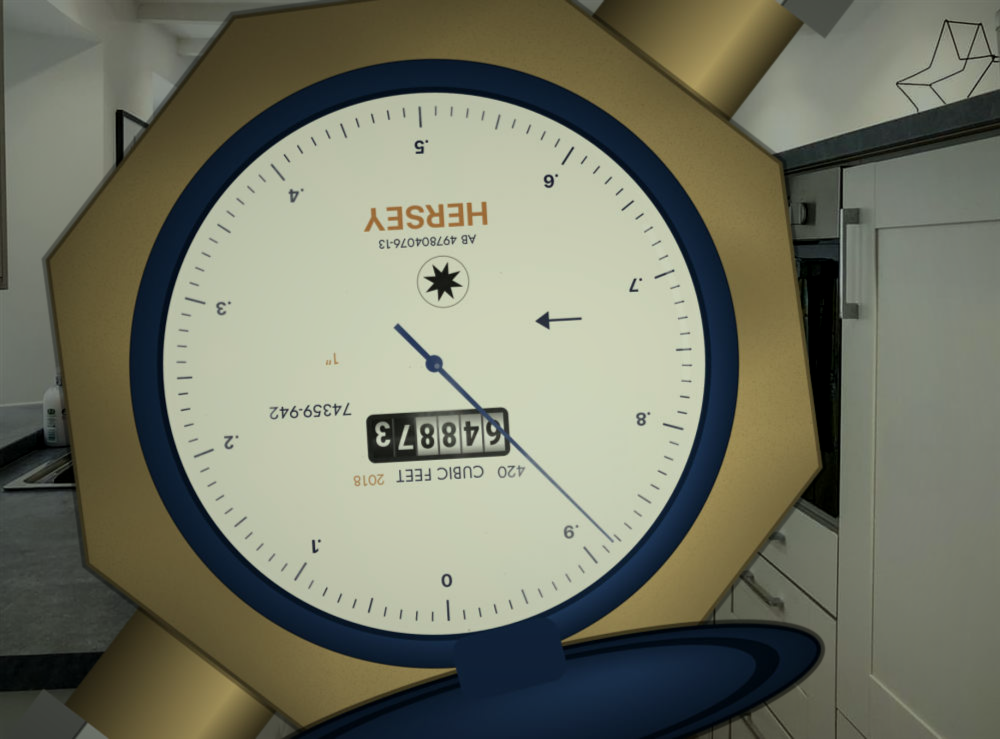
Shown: 648872.88 ft³
